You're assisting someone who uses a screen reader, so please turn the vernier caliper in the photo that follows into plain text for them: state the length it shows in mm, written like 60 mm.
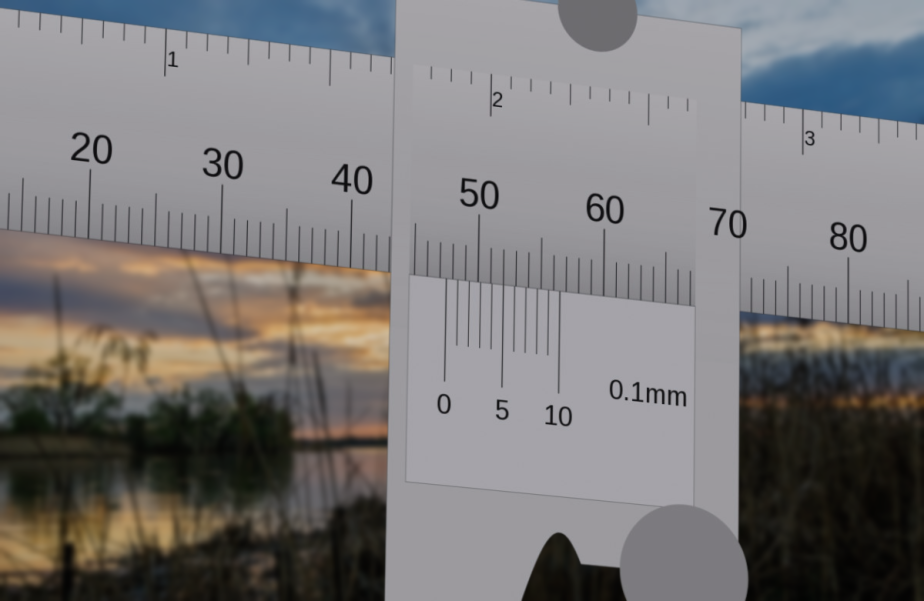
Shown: 47.5 mm
